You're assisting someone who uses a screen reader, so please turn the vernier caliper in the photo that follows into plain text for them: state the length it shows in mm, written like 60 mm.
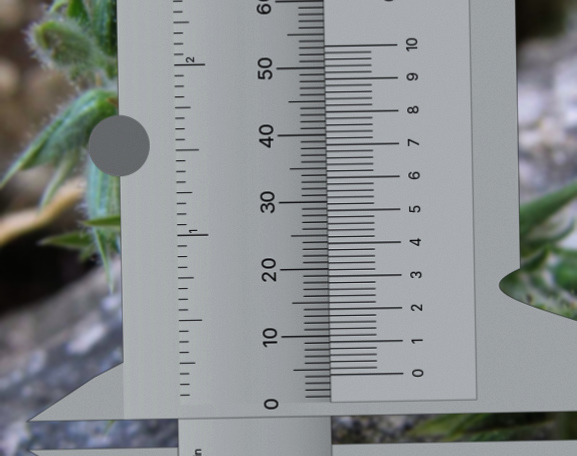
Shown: 4.2 mm
